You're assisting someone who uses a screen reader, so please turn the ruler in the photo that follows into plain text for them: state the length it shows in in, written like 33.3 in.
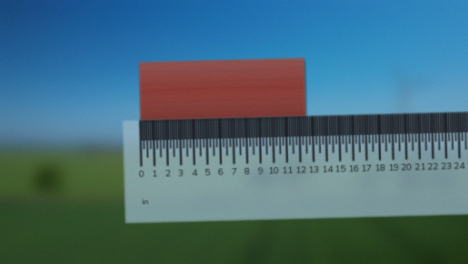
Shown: 12.5 in
